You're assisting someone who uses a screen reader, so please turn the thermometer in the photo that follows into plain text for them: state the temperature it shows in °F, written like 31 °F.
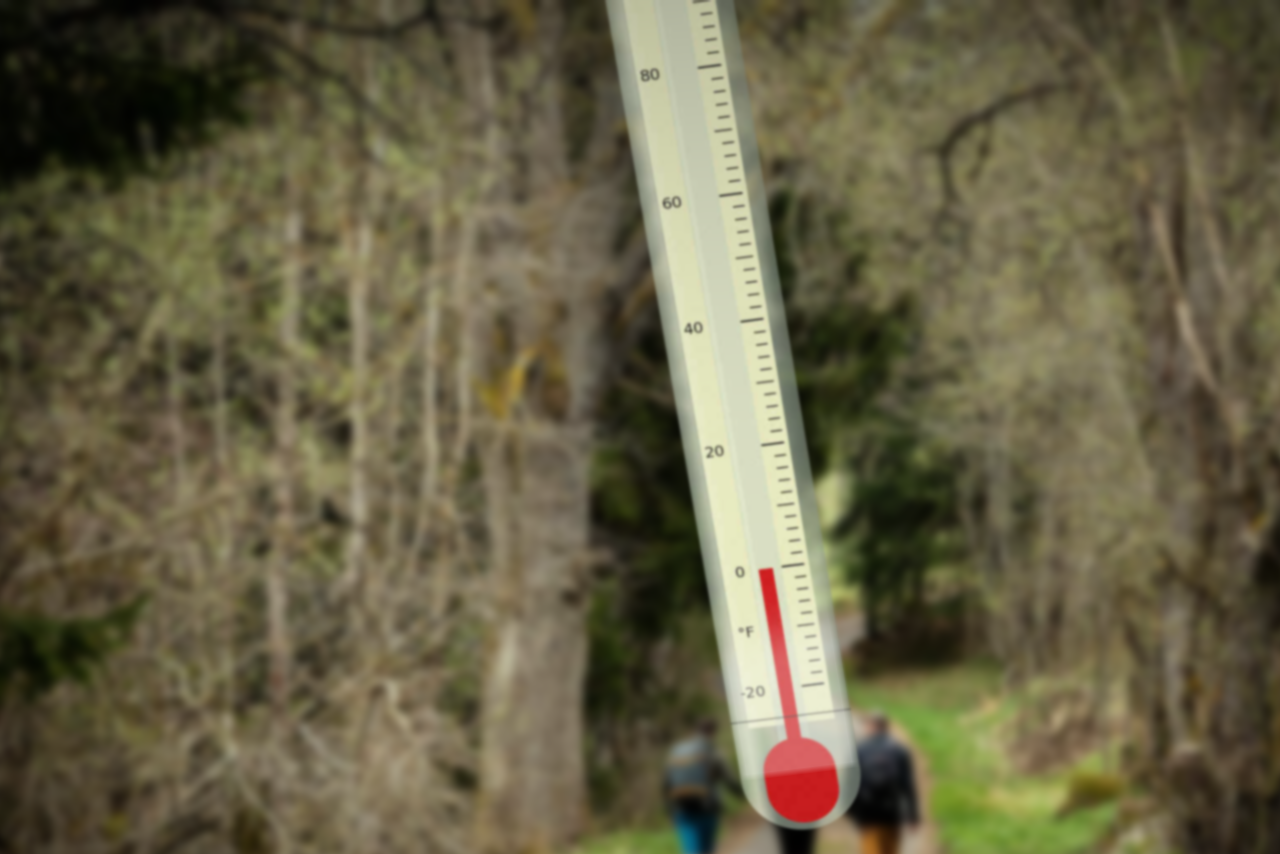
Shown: 0 °F
